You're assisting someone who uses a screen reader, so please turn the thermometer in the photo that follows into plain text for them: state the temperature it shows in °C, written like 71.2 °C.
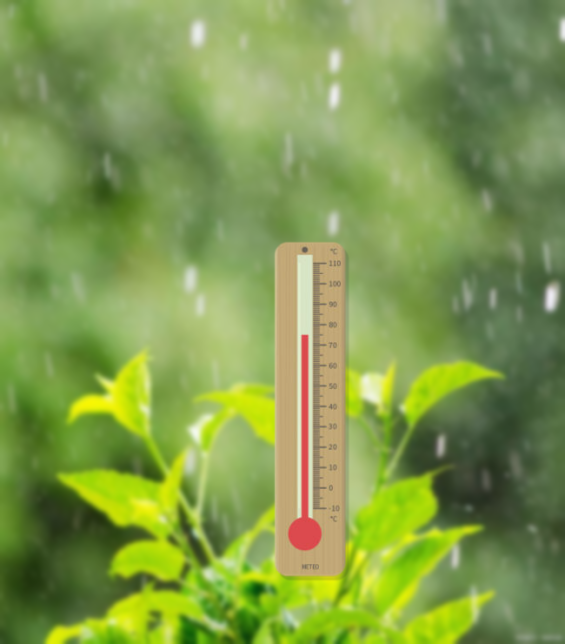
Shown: 75 °C
